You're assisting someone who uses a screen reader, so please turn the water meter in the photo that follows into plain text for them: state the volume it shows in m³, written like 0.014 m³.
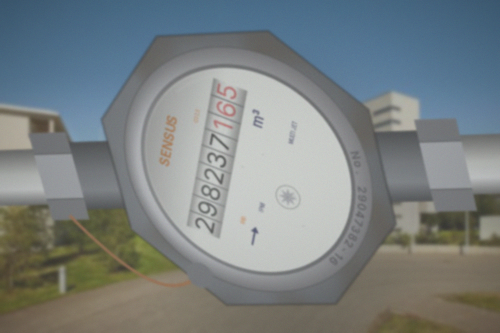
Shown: 298237.165 m³
